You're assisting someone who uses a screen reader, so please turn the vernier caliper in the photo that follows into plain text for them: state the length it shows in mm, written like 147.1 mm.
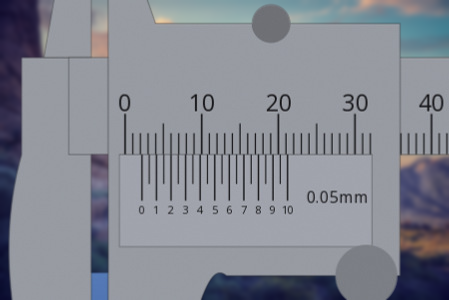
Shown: 2.2 mm
